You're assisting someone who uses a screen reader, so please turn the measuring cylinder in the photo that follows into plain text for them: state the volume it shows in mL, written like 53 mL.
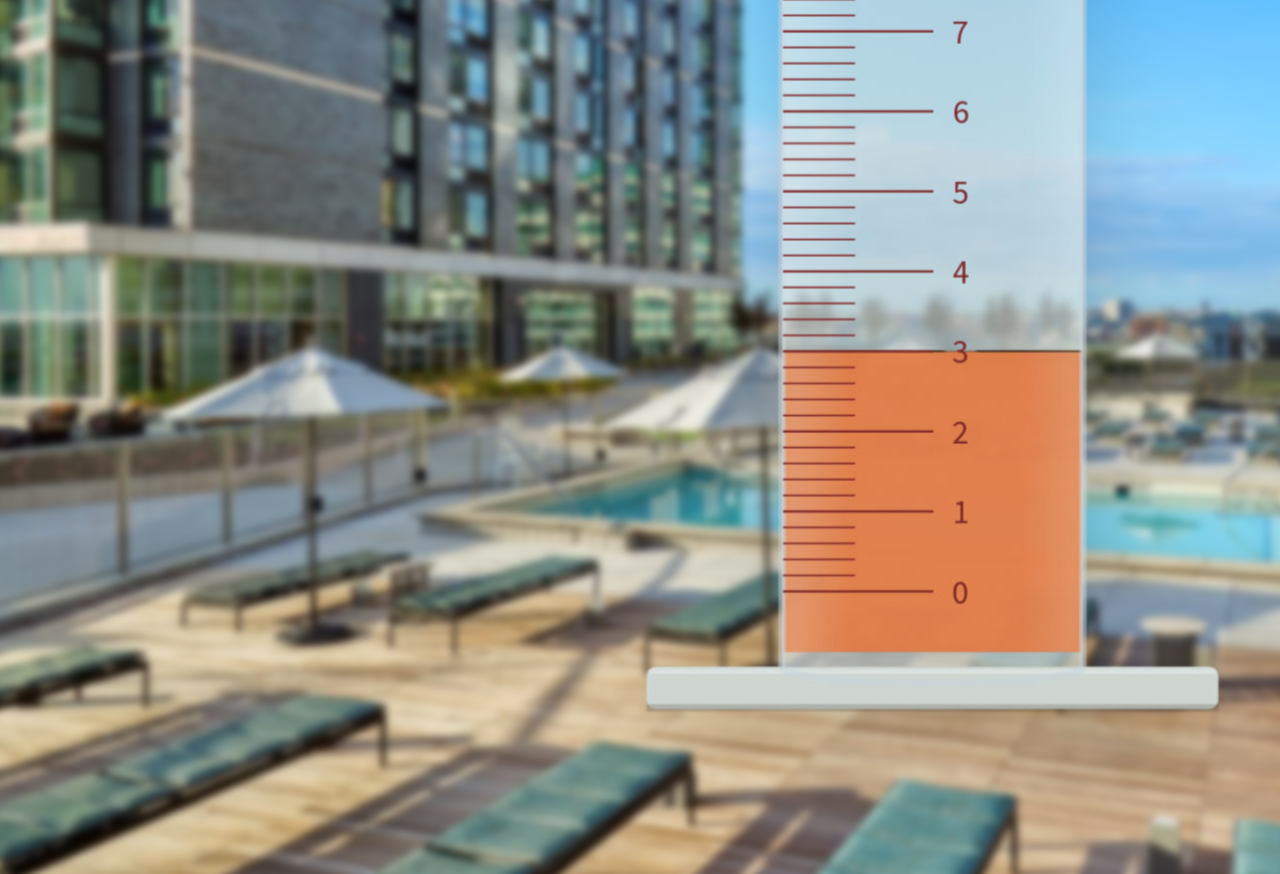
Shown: 3 mL
